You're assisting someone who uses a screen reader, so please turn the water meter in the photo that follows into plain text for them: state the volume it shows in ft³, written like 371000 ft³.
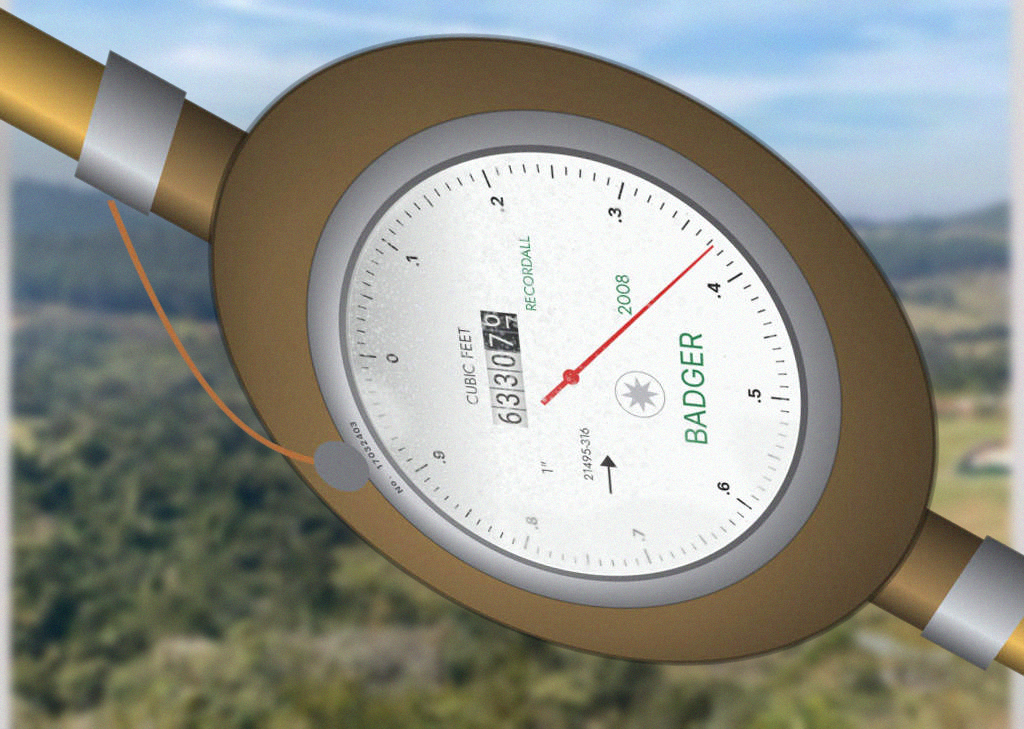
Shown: 633076.37 ft³
